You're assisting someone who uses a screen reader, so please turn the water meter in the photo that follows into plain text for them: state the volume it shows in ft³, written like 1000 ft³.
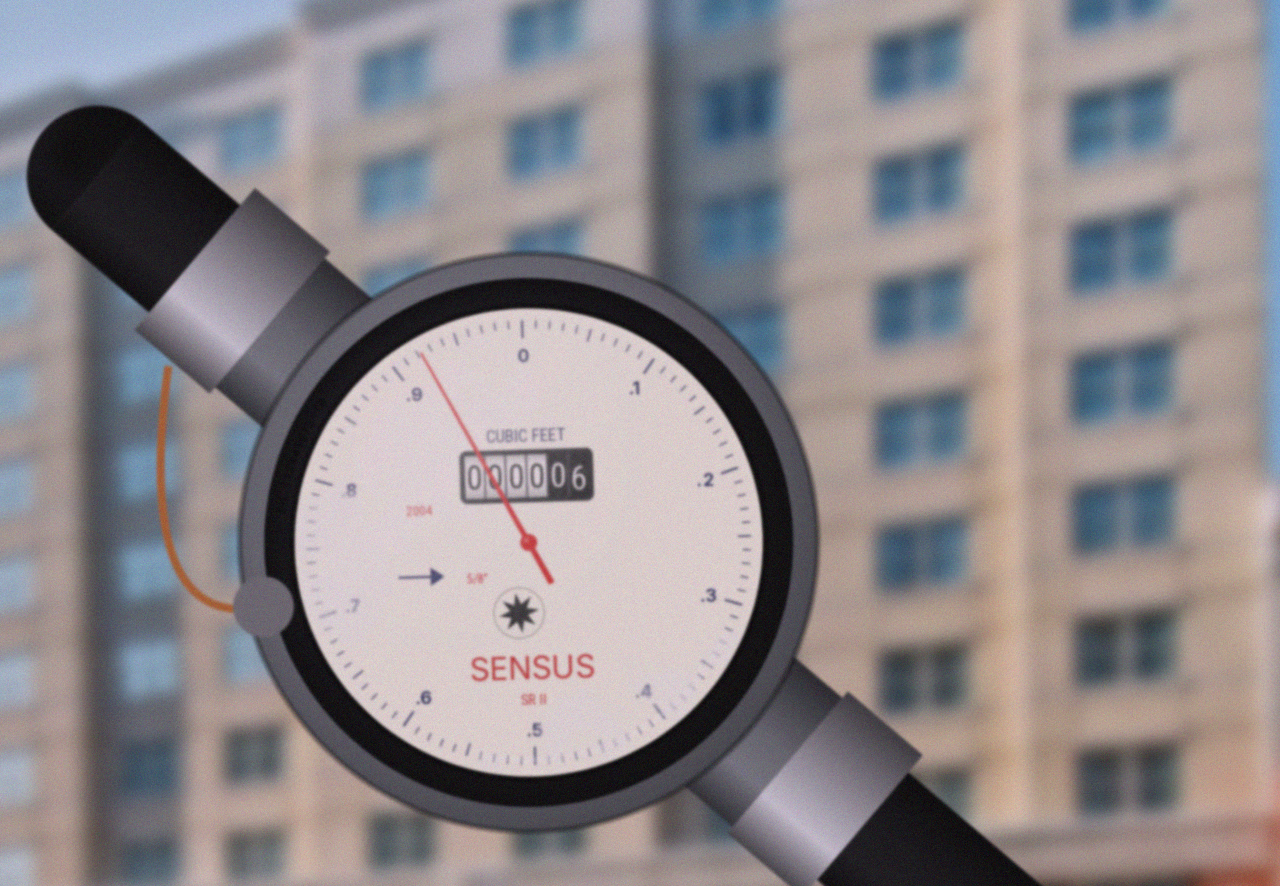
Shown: 5.92 ft³
